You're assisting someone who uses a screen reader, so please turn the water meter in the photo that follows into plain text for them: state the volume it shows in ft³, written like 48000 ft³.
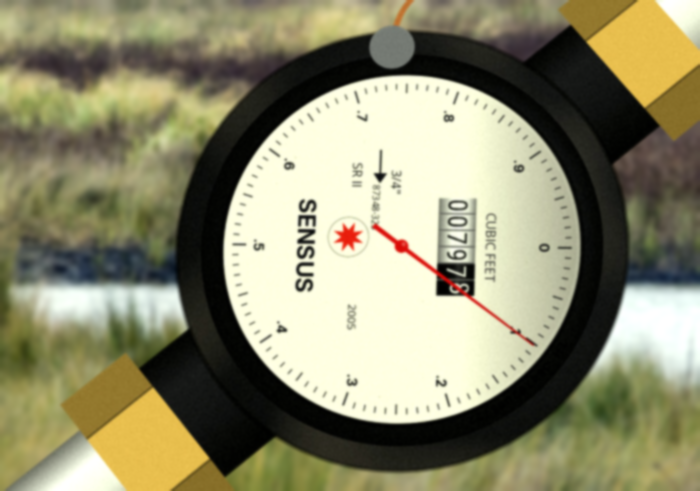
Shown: 7978.10 ft³
